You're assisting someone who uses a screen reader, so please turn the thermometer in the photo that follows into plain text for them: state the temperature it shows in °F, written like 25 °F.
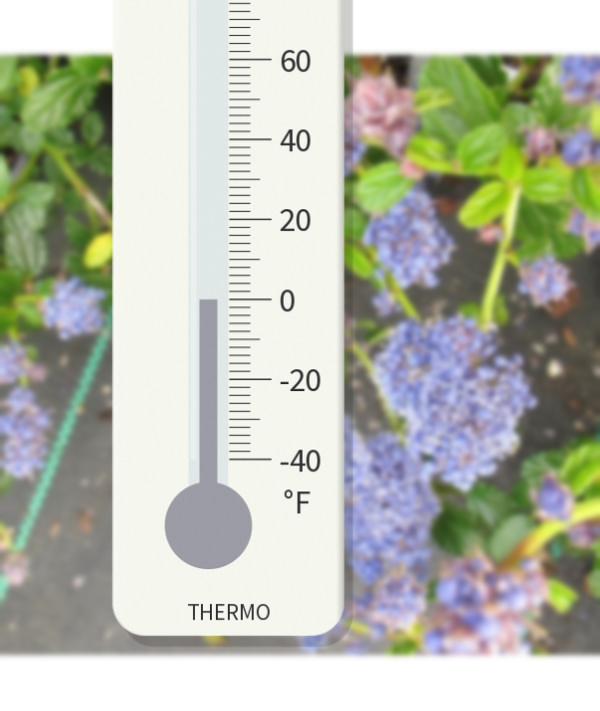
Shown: 0 °F
